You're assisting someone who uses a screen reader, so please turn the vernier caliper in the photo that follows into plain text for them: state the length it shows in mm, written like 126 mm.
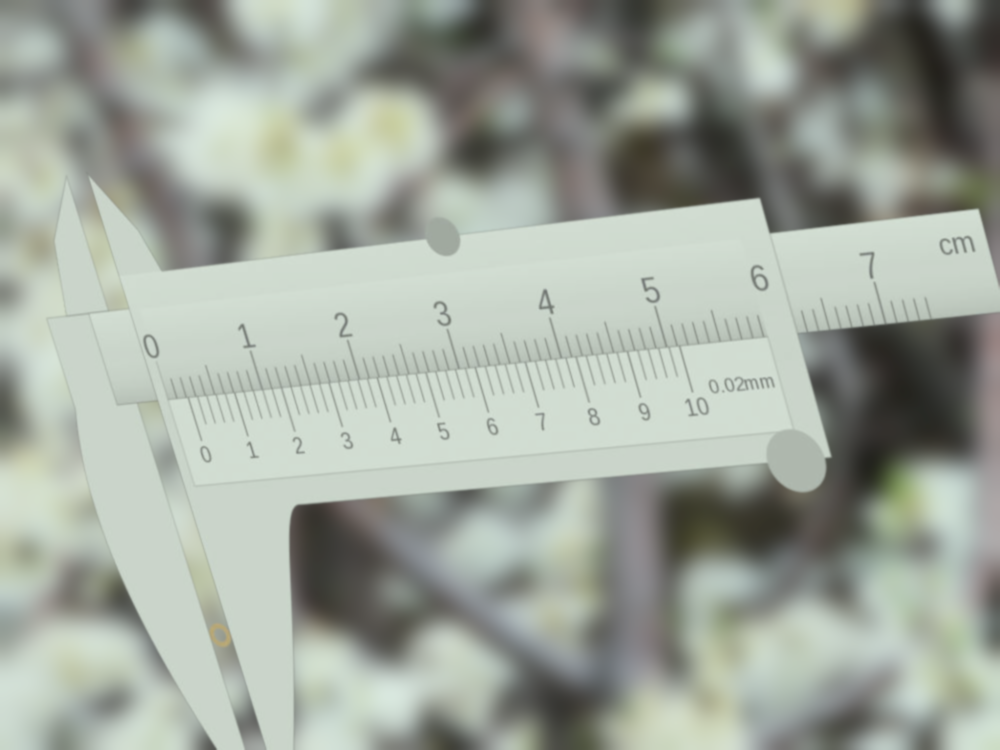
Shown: 2.2 mm
